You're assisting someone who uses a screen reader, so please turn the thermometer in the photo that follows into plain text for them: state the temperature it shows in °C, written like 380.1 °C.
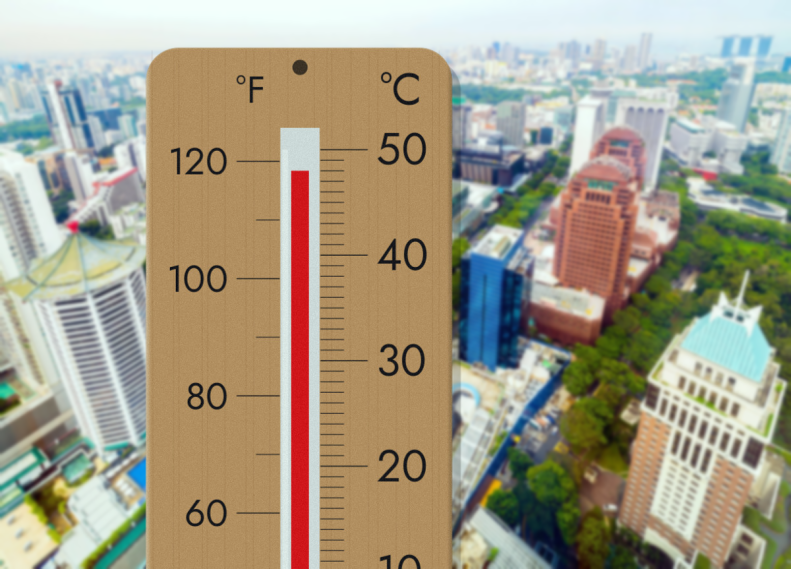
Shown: 48 °C
